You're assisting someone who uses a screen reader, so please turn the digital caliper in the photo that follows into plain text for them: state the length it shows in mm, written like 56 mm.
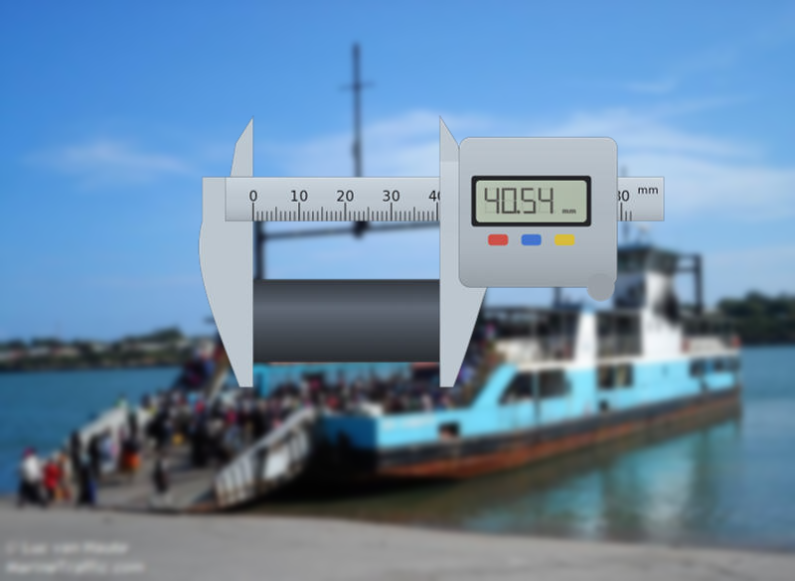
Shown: 40.54 mm
